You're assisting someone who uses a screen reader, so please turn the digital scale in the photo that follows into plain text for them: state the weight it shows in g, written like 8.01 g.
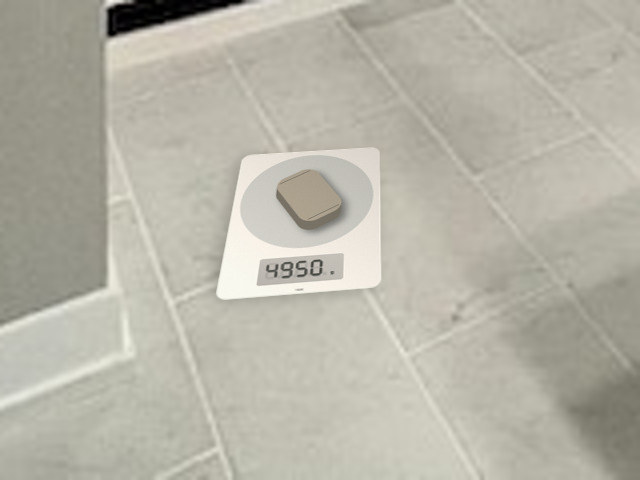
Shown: 4950 g
